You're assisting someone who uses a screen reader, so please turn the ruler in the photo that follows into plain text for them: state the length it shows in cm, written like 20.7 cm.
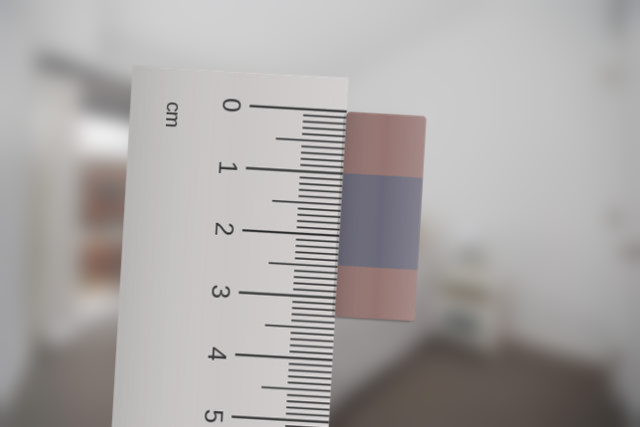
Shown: 3.3 cm
